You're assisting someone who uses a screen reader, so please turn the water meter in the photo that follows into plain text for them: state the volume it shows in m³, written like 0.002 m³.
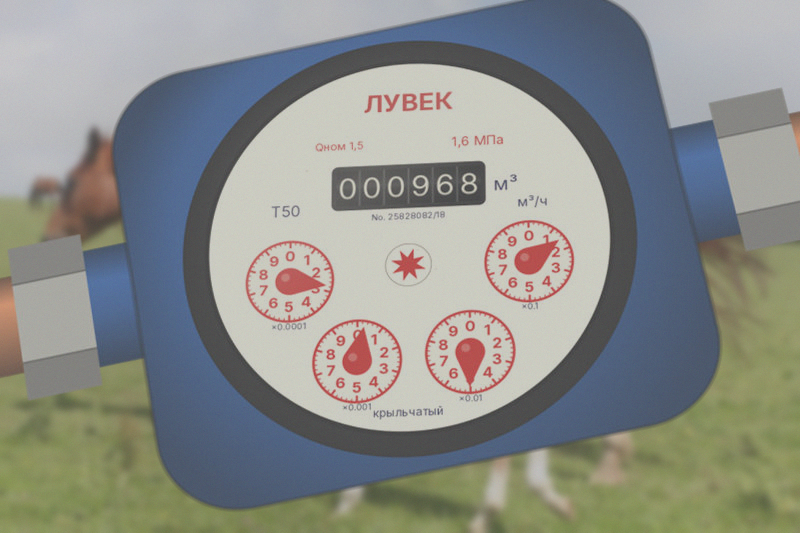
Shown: 968.1502 m³
